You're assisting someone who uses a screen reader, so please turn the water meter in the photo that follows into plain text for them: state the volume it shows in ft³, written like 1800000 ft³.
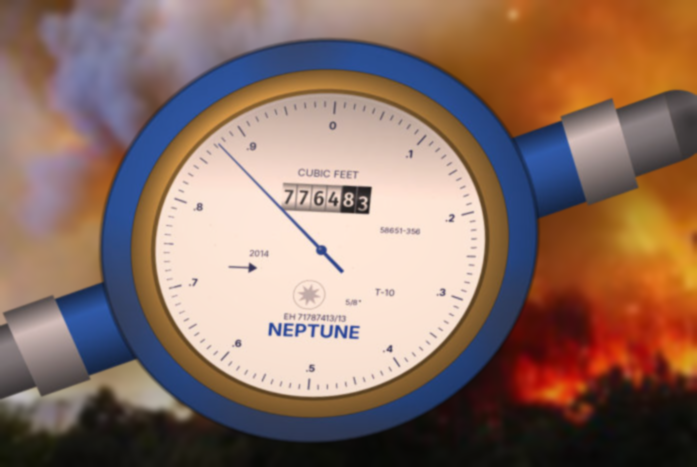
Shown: 776482.87 ft³
